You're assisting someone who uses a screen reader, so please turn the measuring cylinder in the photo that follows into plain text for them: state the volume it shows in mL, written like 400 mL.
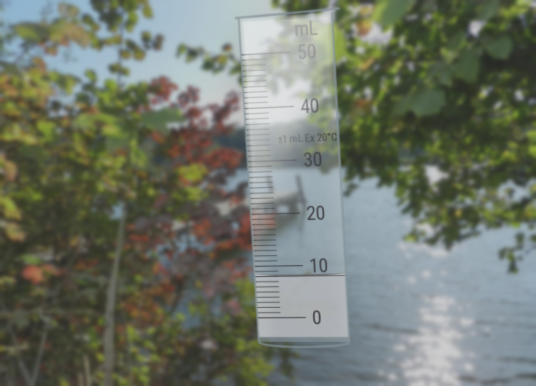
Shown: 8 mL
